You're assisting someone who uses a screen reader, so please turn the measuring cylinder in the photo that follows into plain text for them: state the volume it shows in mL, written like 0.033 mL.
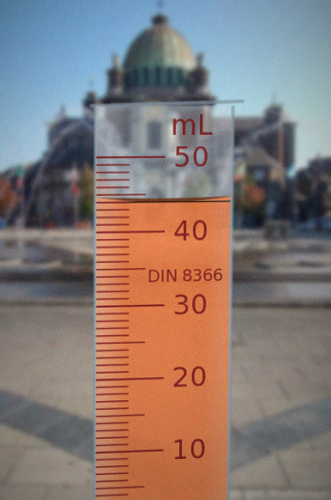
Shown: 44 mL
